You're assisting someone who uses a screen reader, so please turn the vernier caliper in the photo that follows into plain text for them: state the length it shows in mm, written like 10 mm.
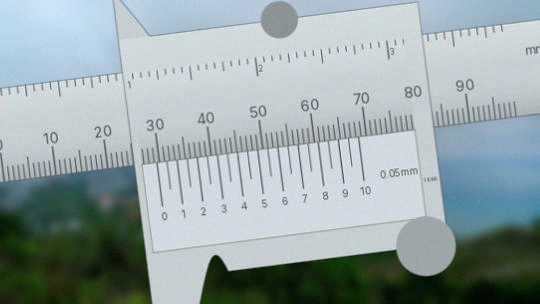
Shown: 29.5 mm
